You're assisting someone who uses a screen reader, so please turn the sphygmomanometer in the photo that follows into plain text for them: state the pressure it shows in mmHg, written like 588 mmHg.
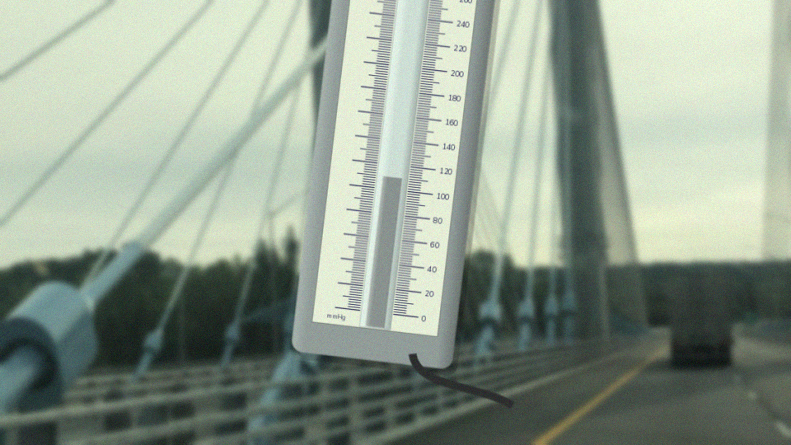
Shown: 110 mmHg
